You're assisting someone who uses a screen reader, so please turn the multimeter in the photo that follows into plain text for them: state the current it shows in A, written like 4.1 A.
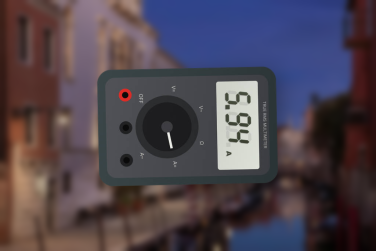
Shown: 5.94 A
